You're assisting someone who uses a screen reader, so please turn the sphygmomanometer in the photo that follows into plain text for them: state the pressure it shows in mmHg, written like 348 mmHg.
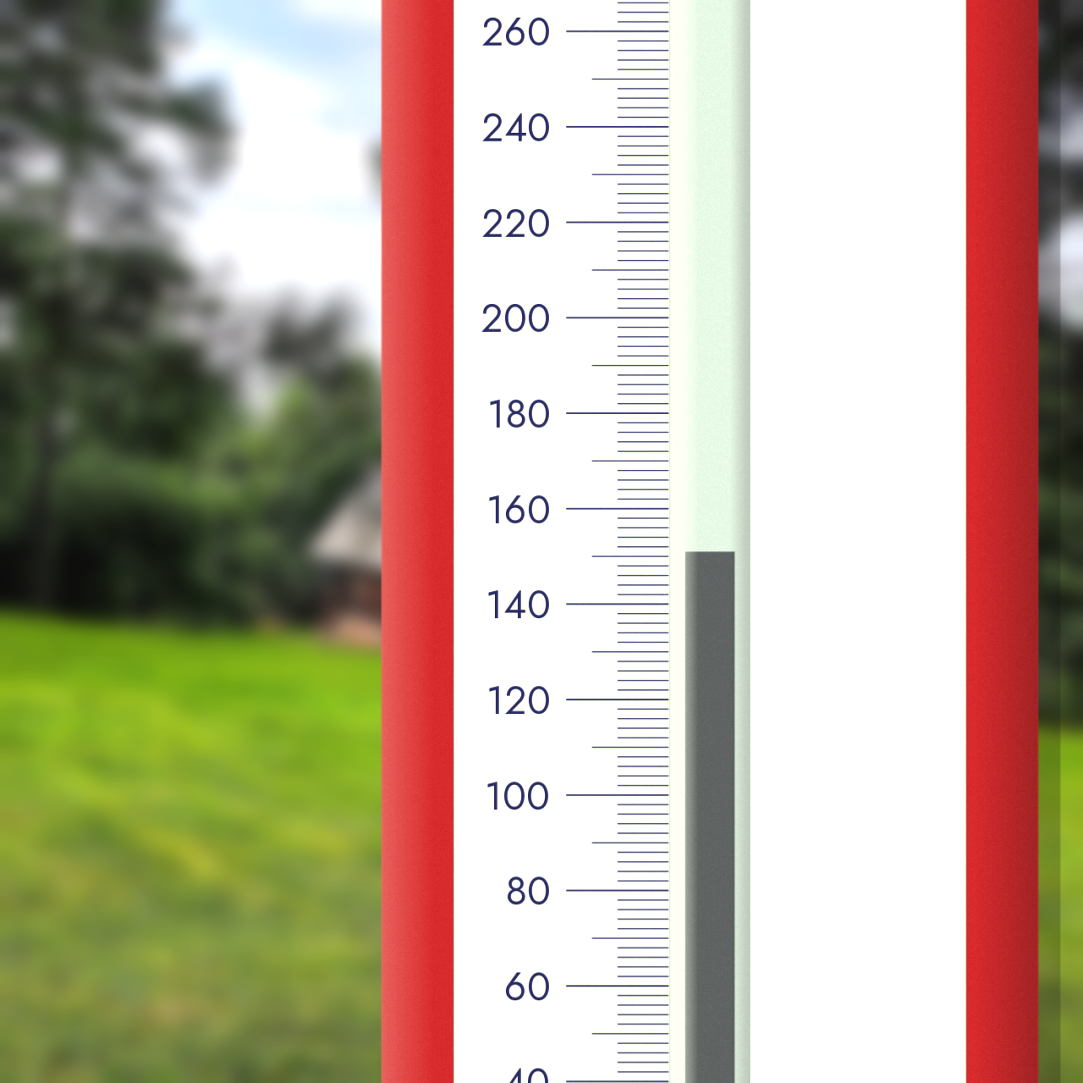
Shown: 151 mmHg
